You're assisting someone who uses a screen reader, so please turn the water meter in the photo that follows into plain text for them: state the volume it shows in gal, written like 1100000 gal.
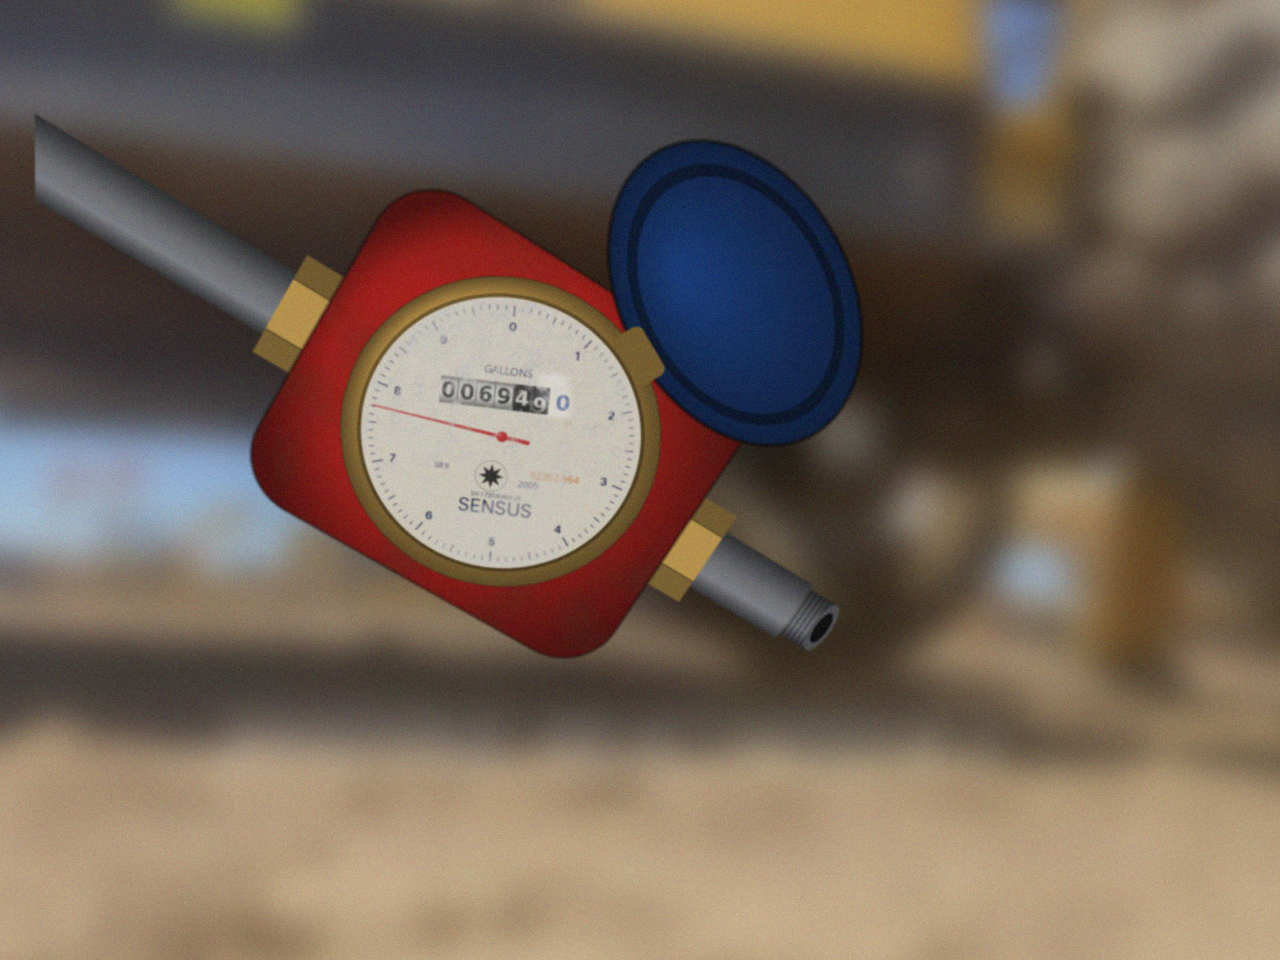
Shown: 69487.7 gal
